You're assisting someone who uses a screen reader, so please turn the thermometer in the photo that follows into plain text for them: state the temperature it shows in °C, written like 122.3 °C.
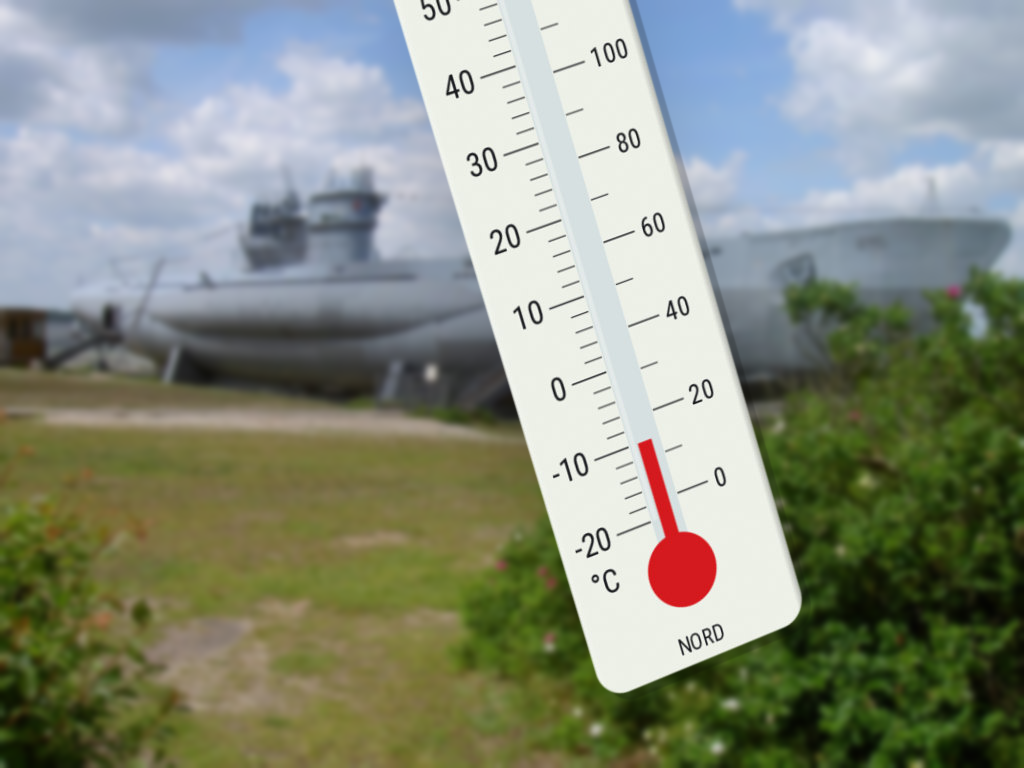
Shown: -10 °C
